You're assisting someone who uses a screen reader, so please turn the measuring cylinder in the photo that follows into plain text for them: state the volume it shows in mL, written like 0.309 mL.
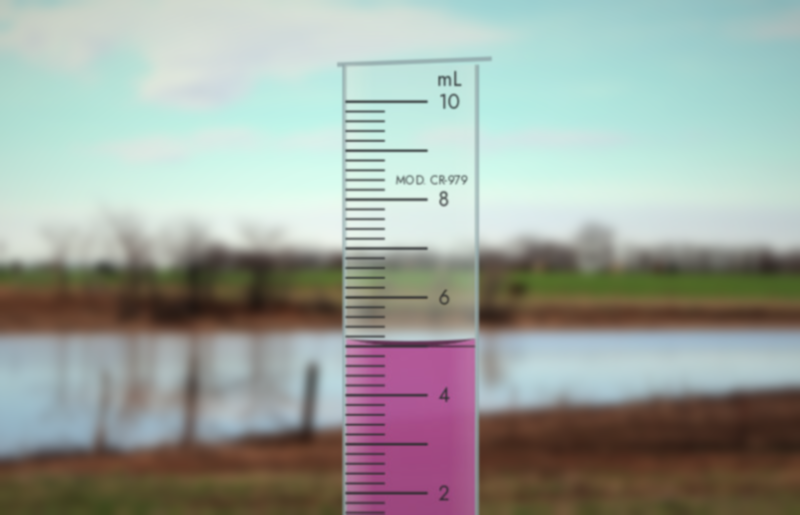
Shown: 5 mL
